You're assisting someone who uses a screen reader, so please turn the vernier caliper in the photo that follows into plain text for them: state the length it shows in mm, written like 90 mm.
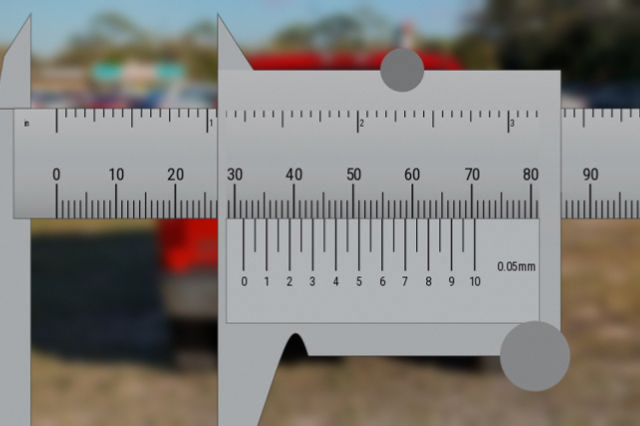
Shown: 31.5 mm
